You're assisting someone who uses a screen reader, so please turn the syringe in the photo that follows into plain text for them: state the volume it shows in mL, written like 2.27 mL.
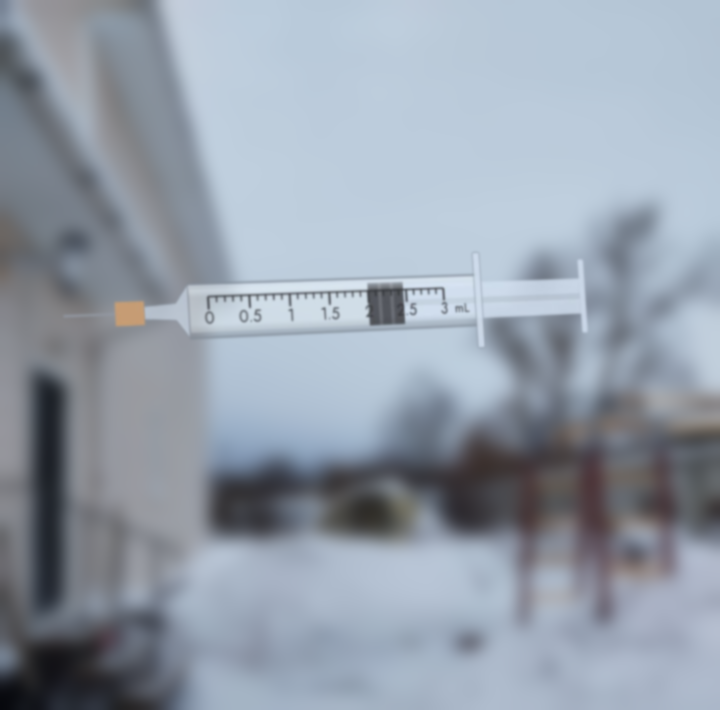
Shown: 2 mL
